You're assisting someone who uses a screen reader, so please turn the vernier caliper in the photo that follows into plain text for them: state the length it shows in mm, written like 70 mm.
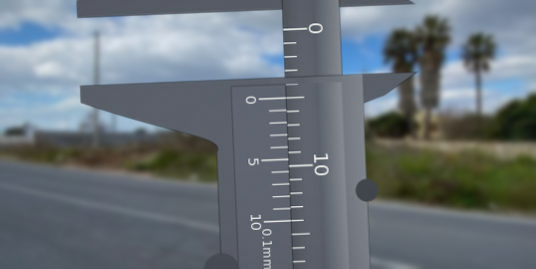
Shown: 5.0 mm
